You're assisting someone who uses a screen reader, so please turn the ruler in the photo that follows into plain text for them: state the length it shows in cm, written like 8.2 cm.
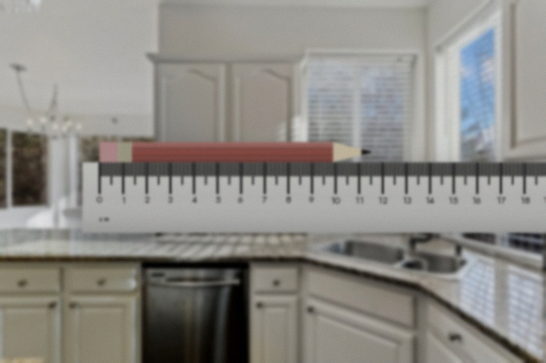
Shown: 11.5 cm
